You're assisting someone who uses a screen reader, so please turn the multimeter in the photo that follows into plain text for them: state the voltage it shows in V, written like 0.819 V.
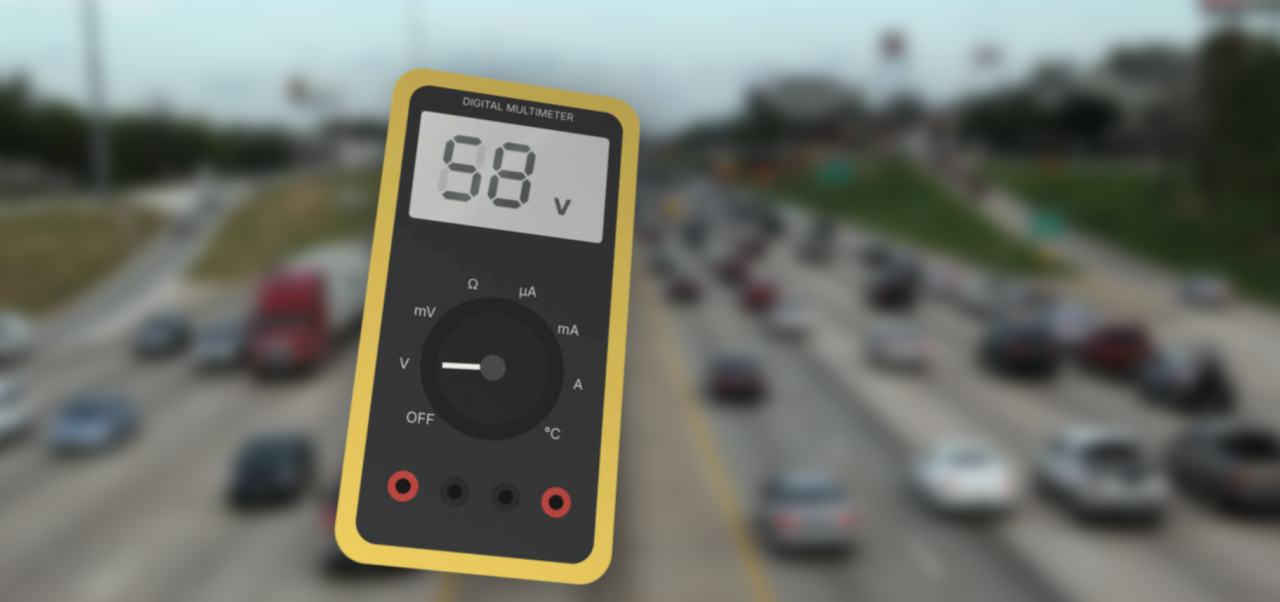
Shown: 58 V
